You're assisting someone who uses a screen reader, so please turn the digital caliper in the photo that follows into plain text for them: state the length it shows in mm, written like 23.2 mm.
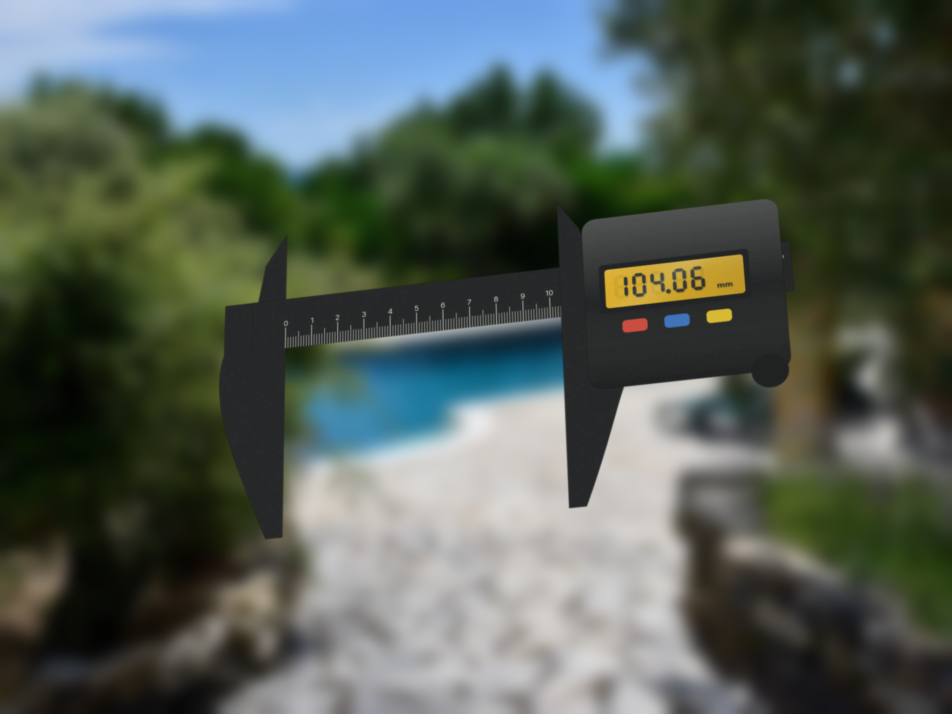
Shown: 104.06 mm
